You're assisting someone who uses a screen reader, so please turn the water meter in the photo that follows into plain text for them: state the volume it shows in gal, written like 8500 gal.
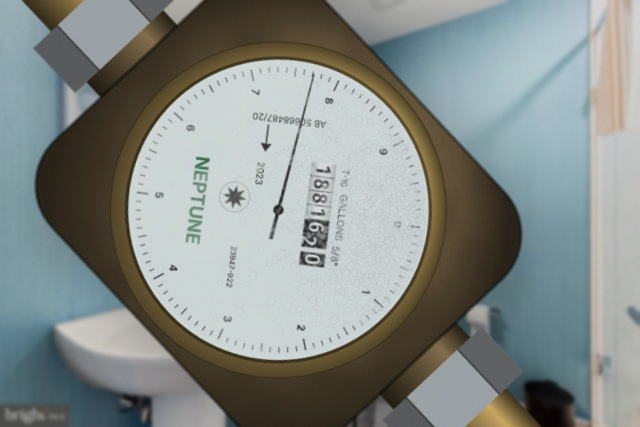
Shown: 1881617.7 gal
